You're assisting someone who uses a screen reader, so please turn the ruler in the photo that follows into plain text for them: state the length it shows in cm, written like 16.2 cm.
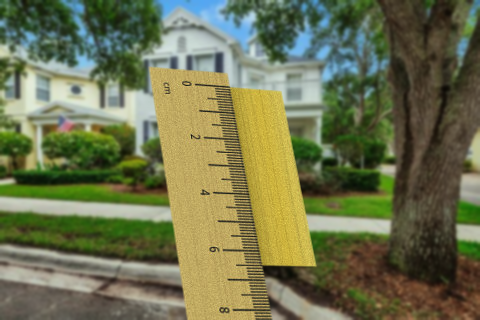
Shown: 6.5 cm
